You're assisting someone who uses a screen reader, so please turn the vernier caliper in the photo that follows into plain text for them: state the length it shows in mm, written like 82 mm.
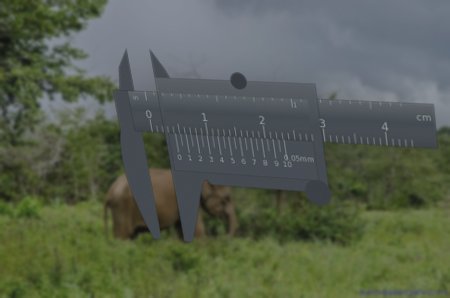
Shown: 4.2 mm
